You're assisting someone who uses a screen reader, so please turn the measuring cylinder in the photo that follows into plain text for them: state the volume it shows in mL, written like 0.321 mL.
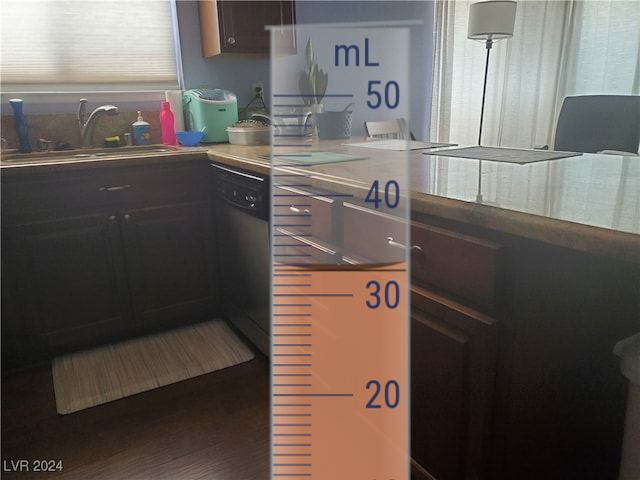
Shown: 32.5 mL
